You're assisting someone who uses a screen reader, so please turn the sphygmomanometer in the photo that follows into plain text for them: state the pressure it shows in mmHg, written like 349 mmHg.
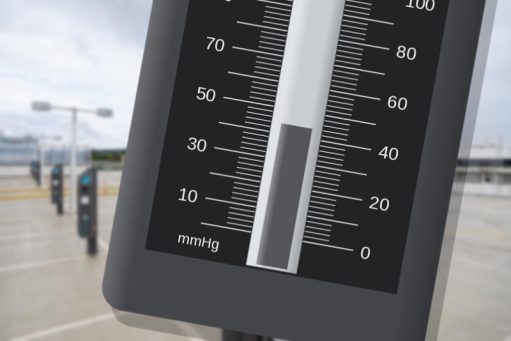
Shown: 44 mmHg
